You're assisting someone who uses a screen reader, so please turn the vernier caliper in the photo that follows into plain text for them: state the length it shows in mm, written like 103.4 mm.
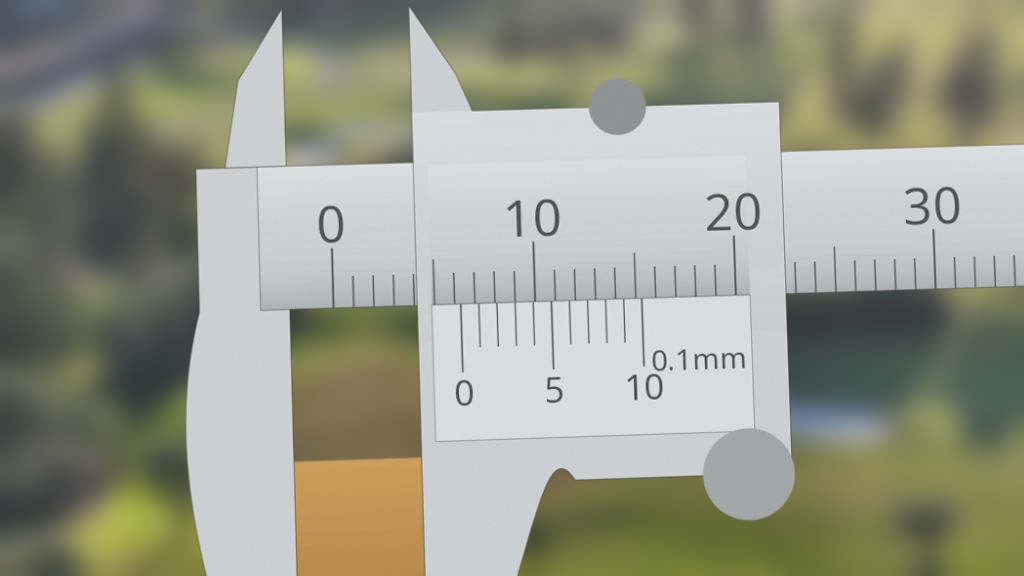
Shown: 6.3 mm
